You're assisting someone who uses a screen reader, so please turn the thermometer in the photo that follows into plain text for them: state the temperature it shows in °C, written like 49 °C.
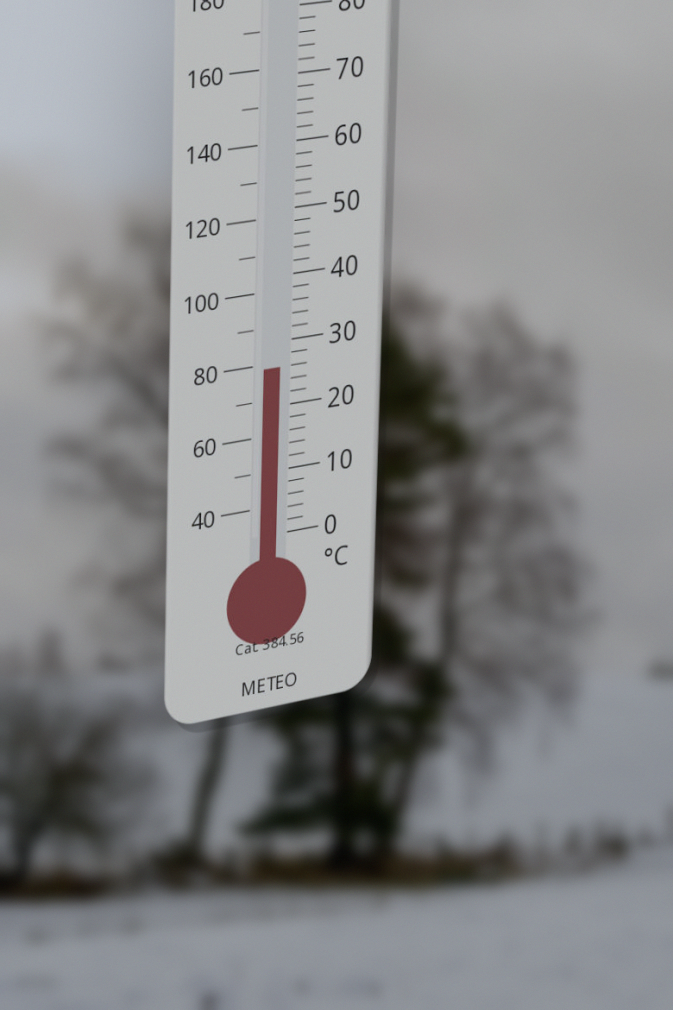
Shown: 26 °C
